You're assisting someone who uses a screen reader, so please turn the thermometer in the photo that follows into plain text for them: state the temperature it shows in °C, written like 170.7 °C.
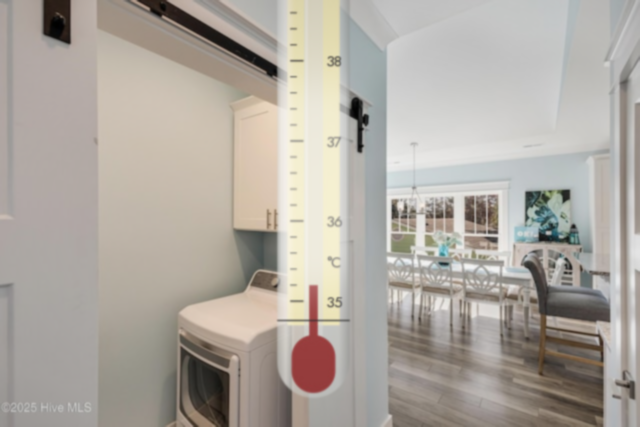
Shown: 35.2 °C
